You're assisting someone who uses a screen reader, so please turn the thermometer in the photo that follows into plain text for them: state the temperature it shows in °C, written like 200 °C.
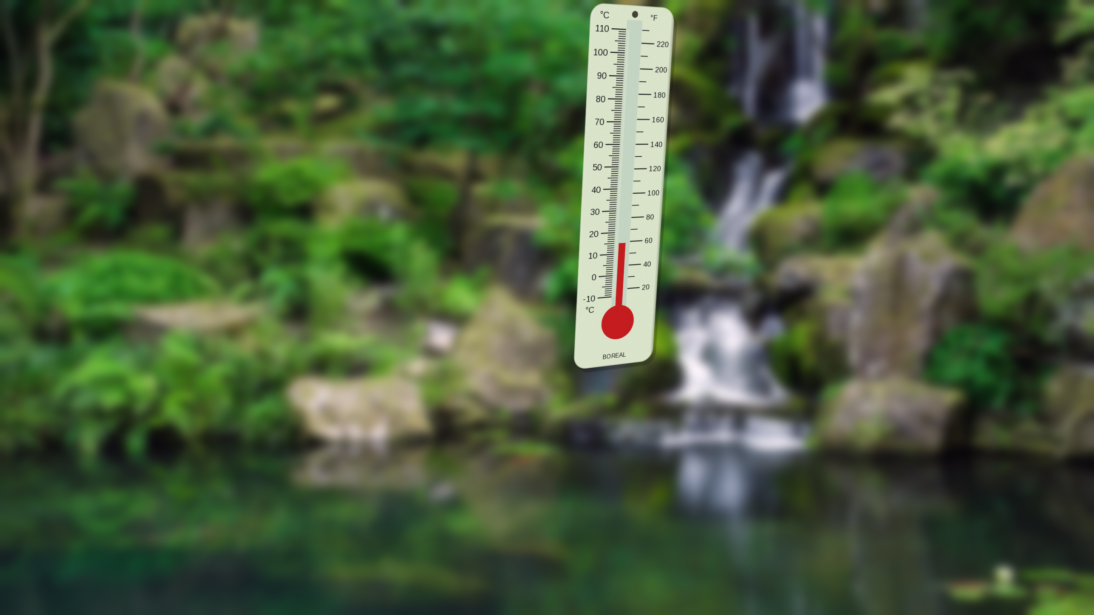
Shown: 15 °C
